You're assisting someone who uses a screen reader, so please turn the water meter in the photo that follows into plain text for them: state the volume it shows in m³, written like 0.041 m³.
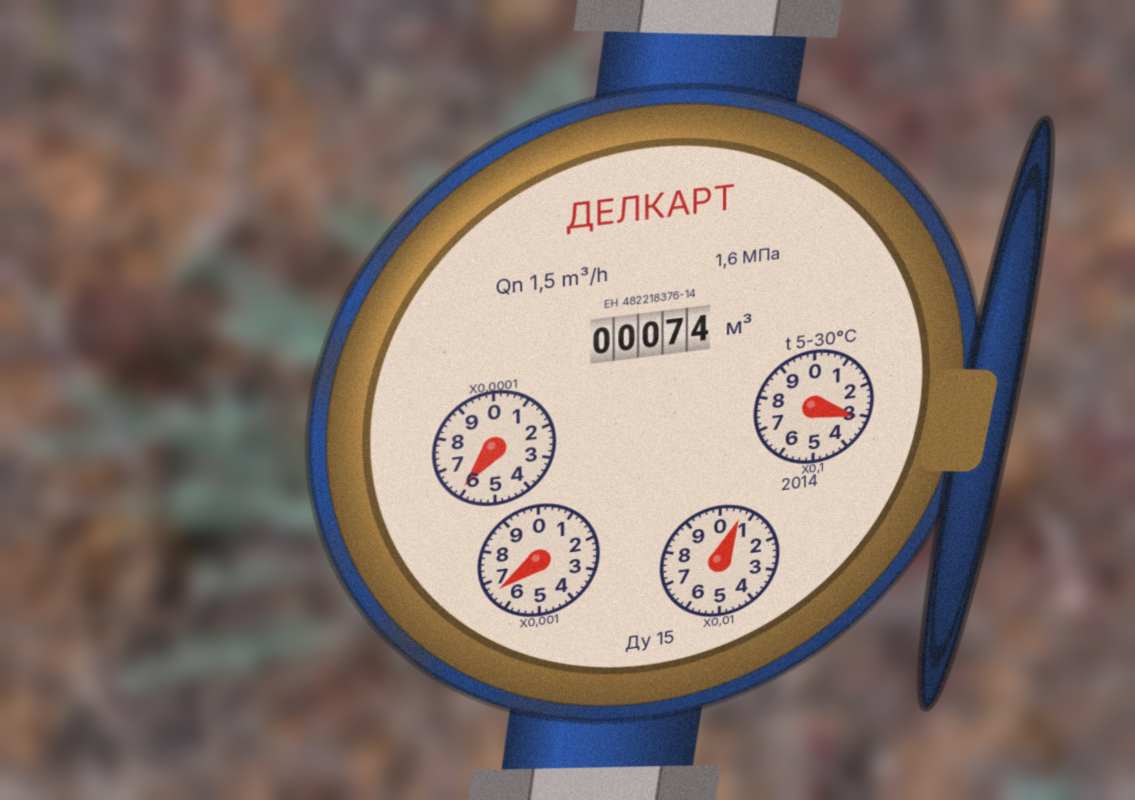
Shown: 74.3066 m³
